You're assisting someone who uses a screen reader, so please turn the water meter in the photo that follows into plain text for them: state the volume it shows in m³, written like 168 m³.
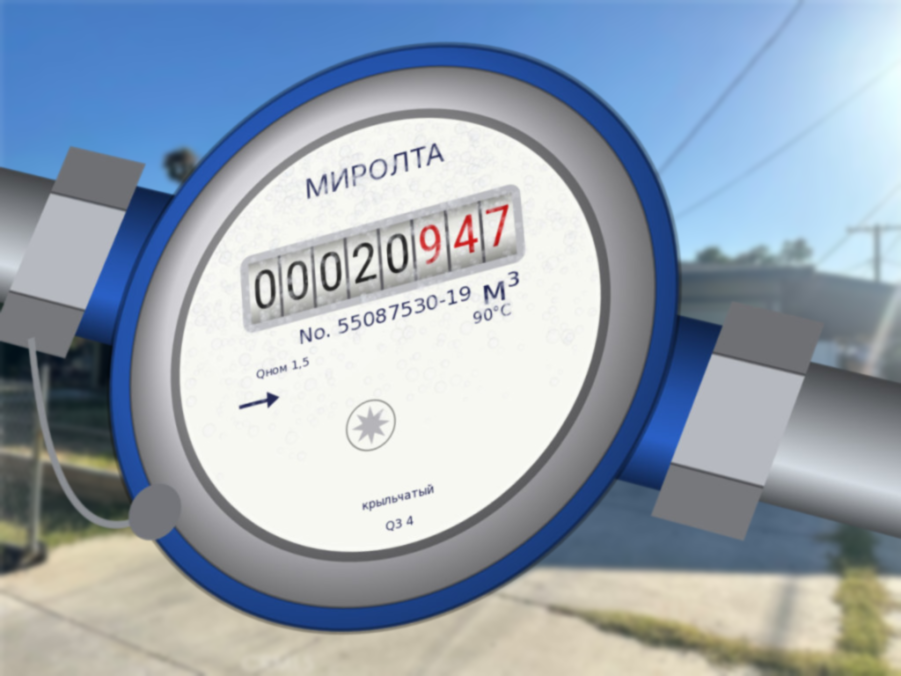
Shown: 20.947 m³
